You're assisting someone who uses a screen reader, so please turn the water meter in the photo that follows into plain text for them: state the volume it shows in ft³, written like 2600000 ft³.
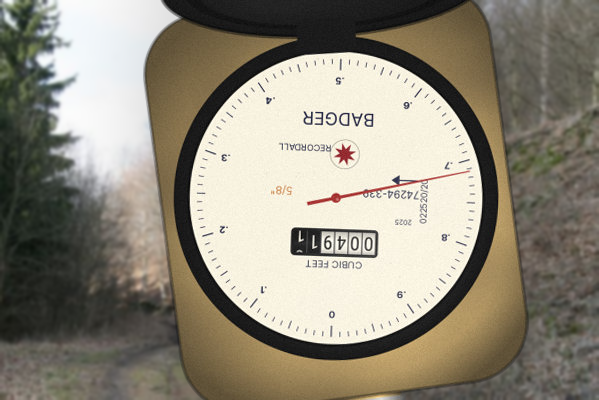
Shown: 4910.71 ft³
